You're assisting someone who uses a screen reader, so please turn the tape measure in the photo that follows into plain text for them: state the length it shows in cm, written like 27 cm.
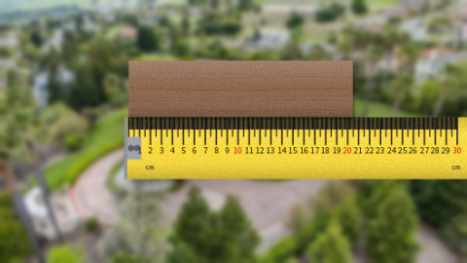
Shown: 20.5 cm
